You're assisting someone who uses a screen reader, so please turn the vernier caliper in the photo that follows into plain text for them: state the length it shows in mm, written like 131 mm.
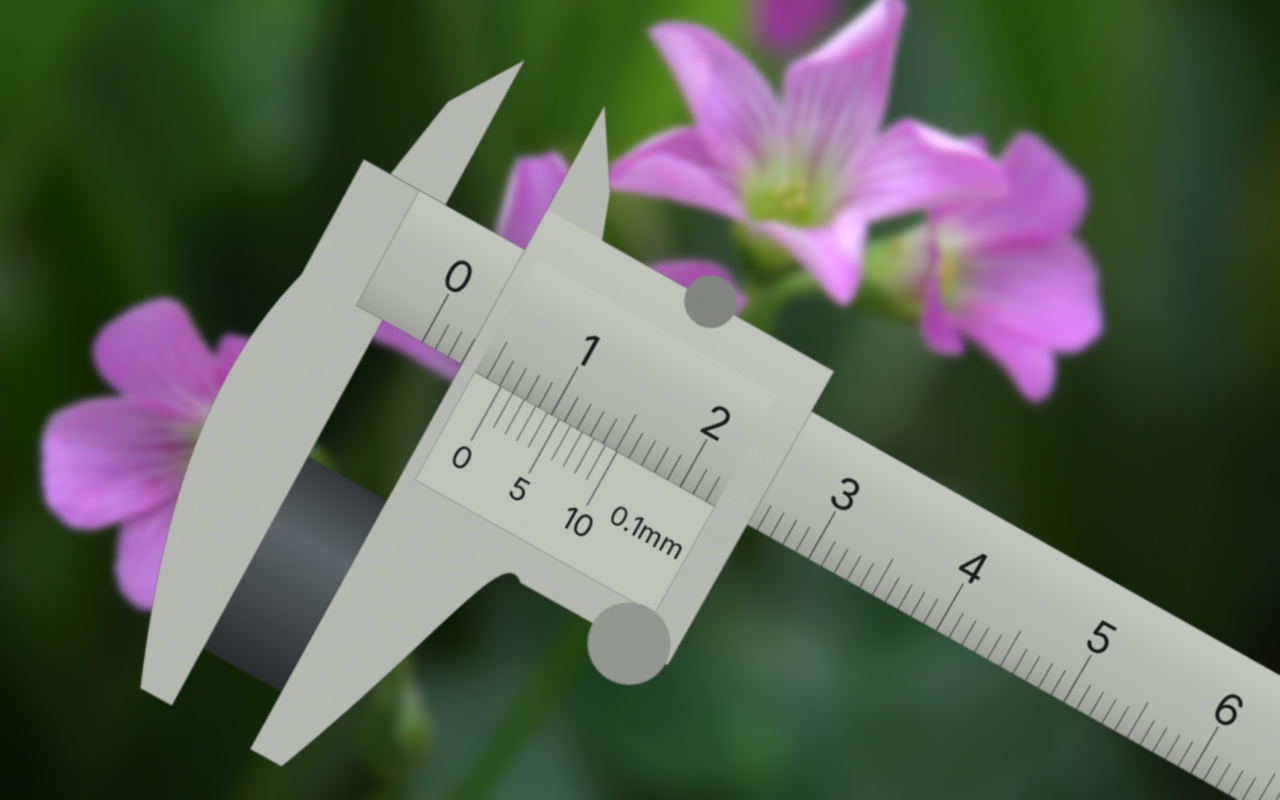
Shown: 6.1 mm
